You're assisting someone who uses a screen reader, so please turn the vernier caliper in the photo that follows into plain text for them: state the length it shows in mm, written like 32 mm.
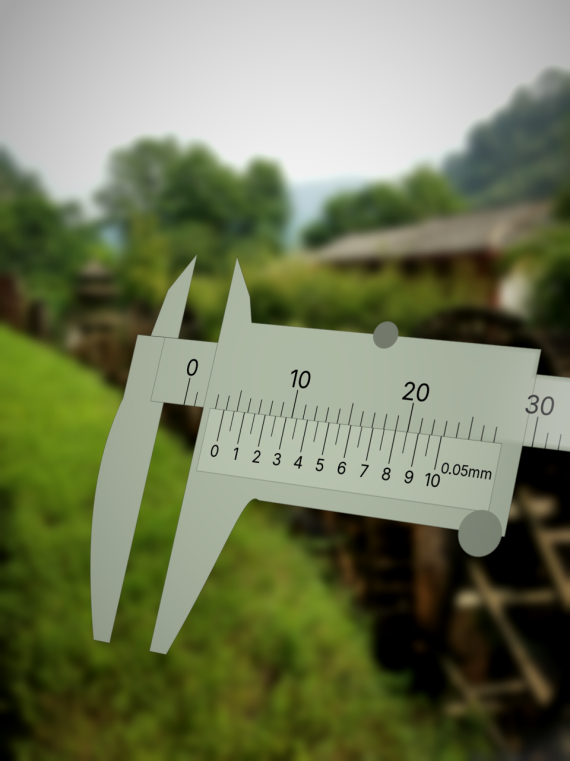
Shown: 3.8 mm
